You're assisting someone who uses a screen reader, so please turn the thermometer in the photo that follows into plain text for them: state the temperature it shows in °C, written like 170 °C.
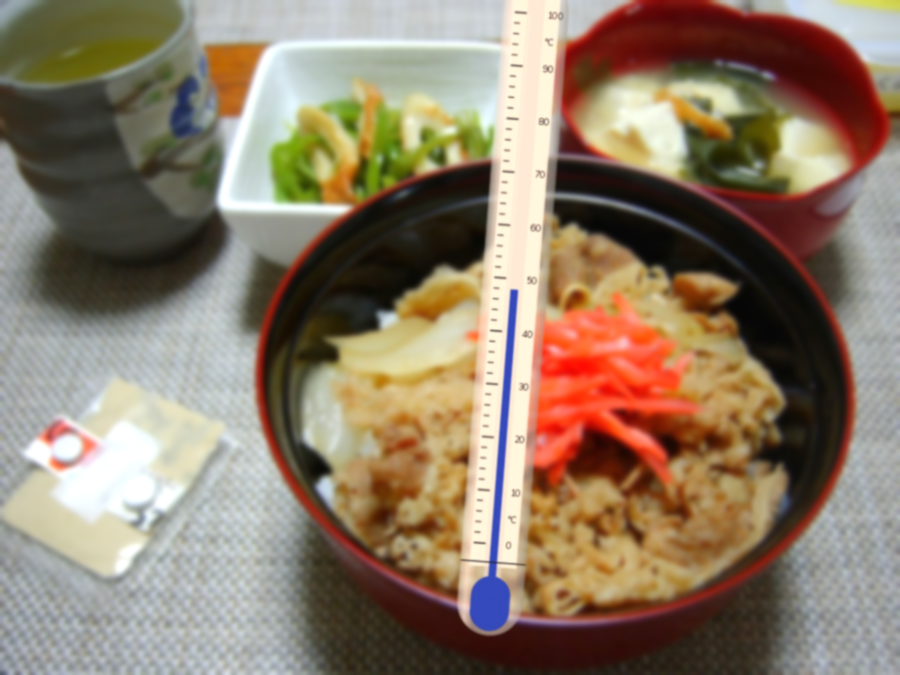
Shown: 48 °C
